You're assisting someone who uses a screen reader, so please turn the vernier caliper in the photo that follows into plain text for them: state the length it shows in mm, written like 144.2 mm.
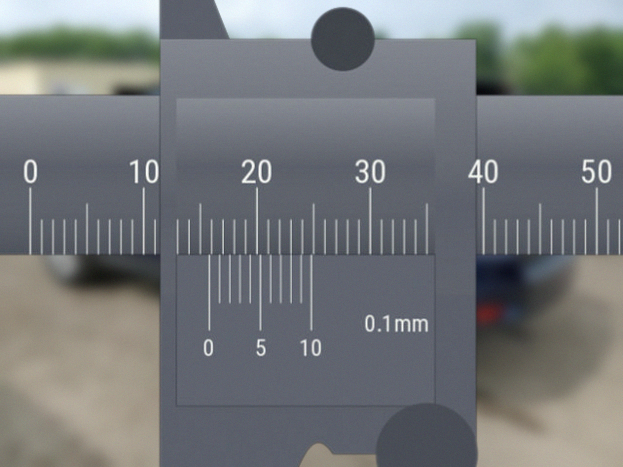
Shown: 15.8 mm
